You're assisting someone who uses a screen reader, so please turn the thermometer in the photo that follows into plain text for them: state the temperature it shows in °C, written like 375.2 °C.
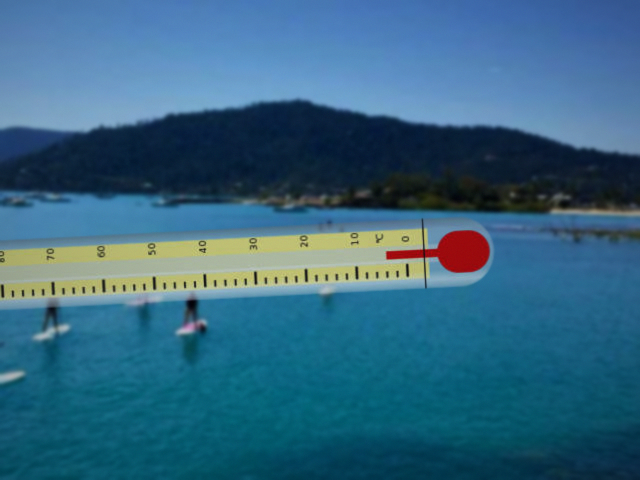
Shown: 4 °C
